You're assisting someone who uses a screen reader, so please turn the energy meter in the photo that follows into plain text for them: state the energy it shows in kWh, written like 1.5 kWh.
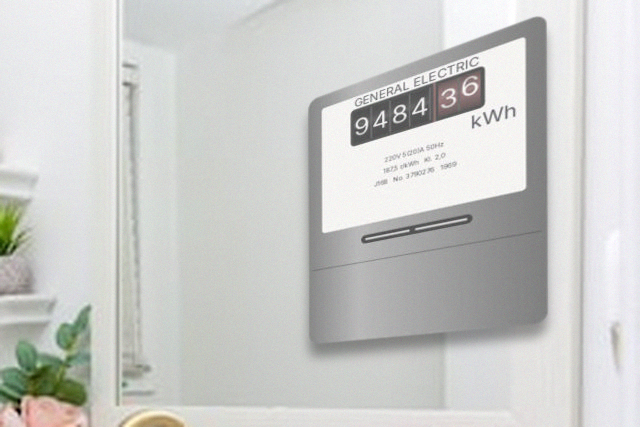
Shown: 9484.36 kWh
